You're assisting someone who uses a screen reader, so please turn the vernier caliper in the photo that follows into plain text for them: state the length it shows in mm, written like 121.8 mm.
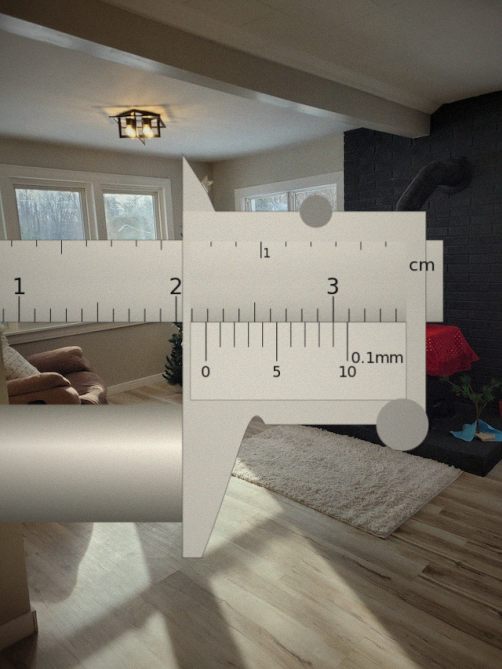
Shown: 21.9 mm
